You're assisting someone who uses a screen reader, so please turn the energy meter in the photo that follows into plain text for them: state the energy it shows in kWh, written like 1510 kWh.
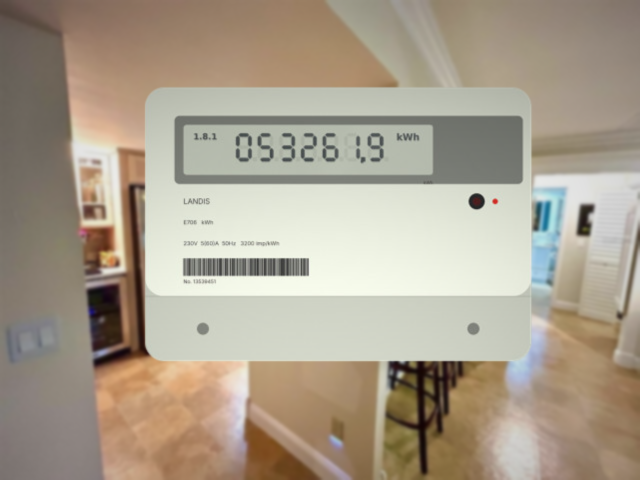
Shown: 53261.9 kWh
